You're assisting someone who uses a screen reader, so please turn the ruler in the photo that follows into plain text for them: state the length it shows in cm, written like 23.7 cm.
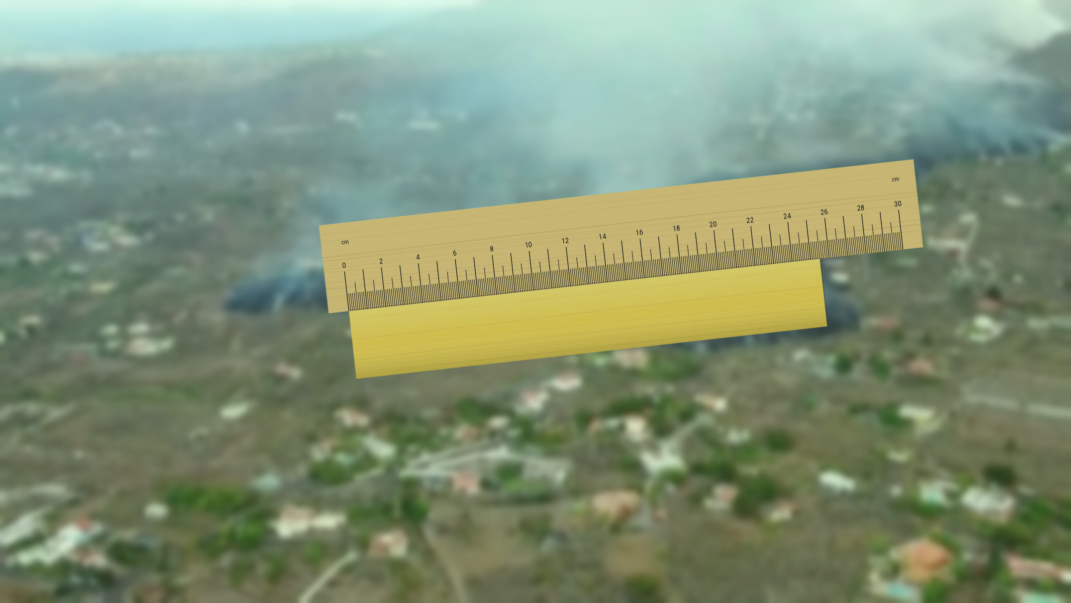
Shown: 25.5 cm
